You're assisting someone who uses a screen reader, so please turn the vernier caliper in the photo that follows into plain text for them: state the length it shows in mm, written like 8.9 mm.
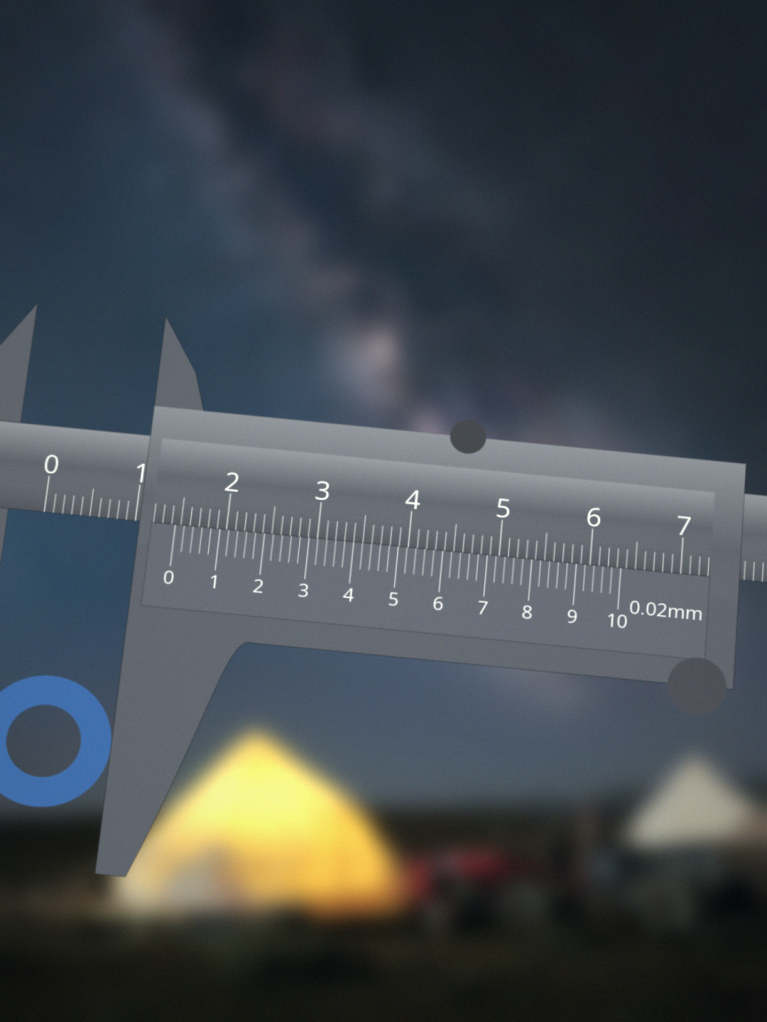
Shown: 14.4 mm
